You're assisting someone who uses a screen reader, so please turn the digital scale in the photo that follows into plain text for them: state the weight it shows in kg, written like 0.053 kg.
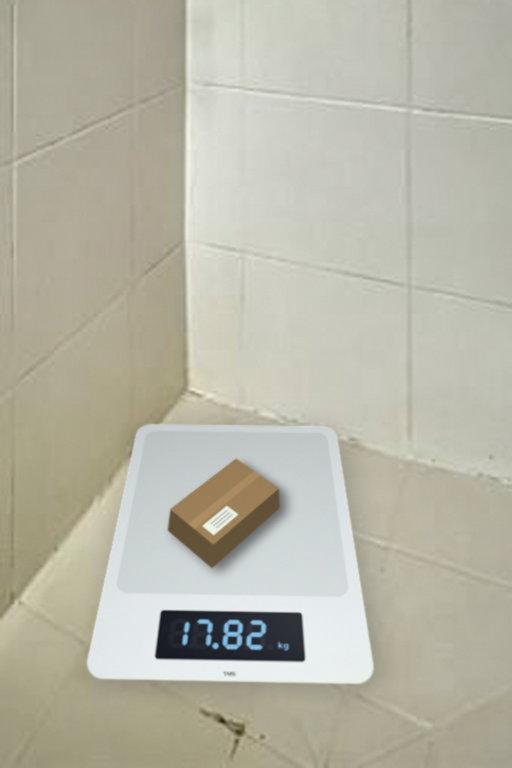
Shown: 17.82 kg
